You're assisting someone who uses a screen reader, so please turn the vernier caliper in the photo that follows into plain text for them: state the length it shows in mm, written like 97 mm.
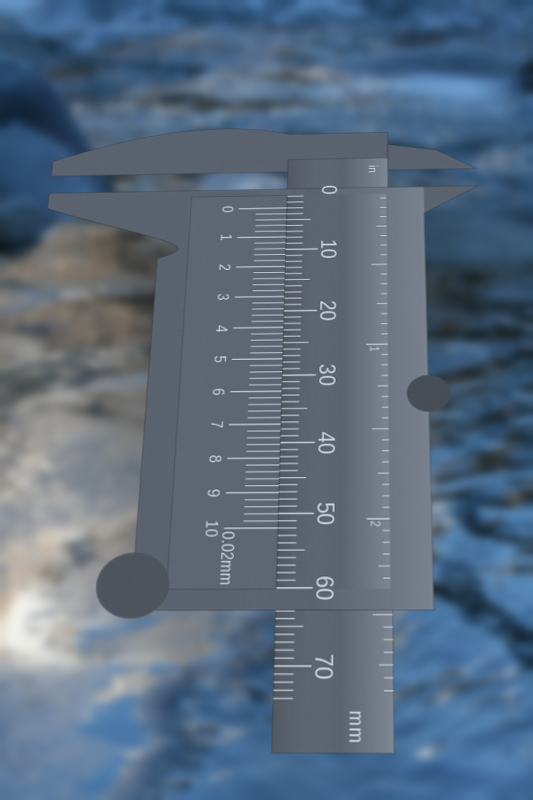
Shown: 3.0 mm
